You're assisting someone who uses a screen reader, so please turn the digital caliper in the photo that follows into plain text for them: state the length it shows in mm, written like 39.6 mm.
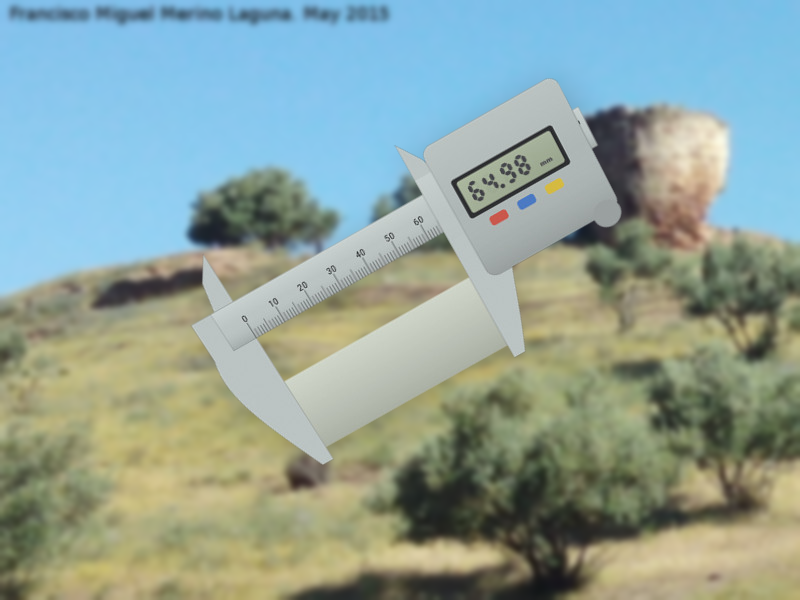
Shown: 64.98 mm
